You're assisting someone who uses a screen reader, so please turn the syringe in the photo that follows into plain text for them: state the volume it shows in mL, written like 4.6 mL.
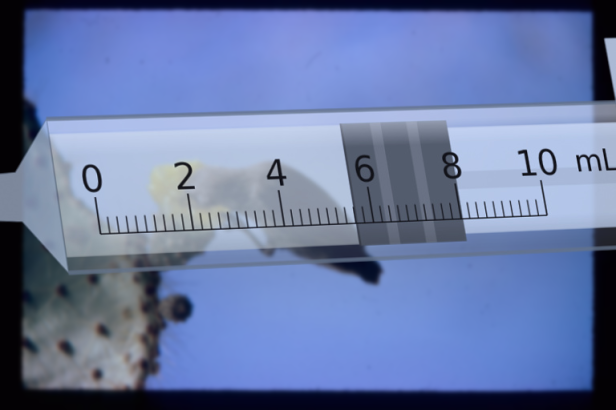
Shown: 5.6 mL
